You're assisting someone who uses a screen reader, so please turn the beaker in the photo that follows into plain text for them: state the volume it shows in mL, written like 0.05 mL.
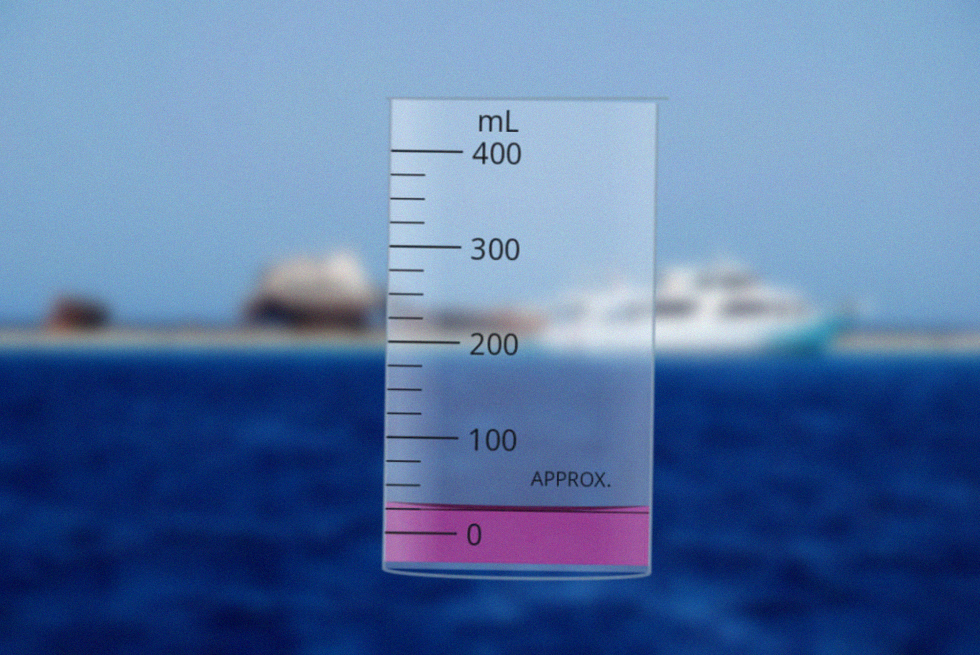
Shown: 25 mL
